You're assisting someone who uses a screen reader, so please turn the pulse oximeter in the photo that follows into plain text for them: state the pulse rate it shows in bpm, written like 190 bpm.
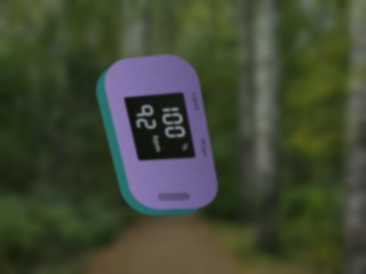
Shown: 92 bpm
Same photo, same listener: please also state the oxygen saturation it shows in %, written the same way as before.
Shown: 100 %
